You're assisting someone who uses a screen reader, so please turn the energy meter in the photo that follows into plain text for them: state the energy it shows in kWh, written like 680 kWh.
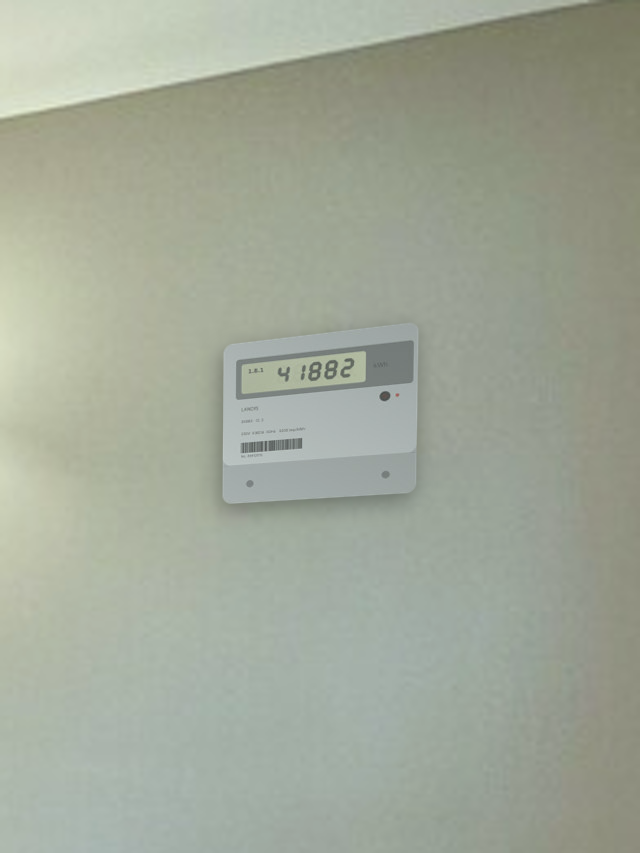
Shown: 41882 kWh
